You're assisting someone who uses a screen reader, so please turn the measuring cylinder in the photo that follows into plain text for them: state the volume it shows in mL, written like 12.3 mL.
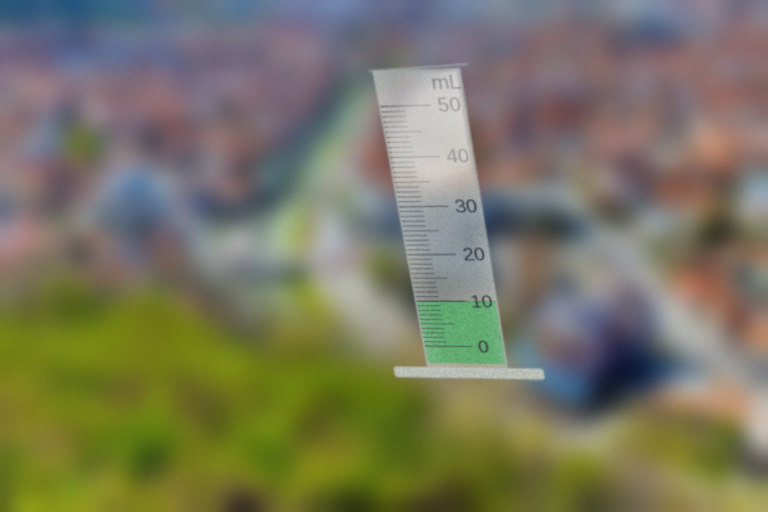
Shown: 10 mL
